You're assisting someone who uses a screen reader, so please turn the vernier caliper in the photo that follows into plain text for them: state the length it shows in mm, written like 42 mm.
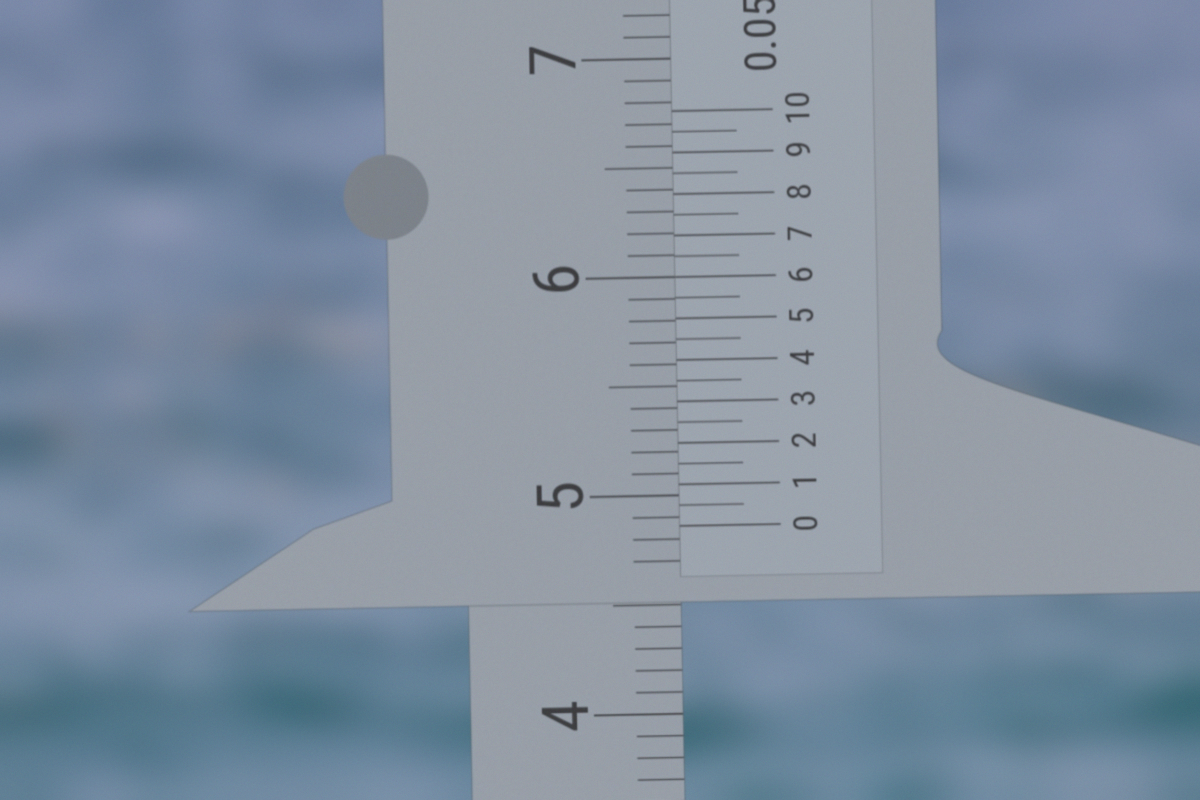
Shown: 48.6 mm
